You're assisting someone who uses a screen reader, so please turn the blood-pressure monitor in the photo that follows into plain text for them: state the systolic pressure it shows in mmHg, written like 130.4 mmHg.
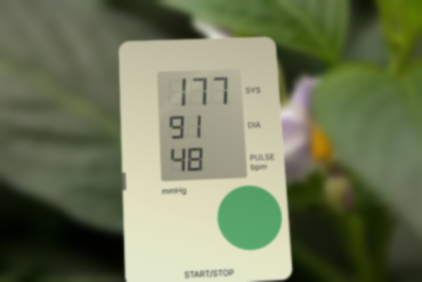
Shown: 177 mmHg
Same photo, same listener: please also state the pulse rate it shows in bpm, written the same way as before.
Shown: 48 bpm
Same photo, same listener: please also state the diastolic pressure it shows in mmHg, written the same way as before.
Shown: 91 mmHg
